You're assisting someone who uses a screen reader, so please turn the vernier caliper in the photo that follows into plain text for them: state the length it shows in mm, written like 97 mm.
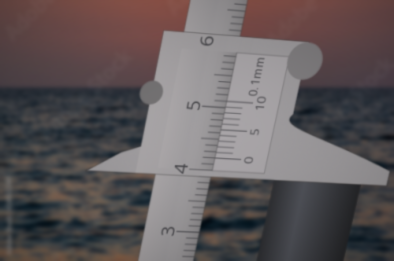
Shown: 42.0 mm
